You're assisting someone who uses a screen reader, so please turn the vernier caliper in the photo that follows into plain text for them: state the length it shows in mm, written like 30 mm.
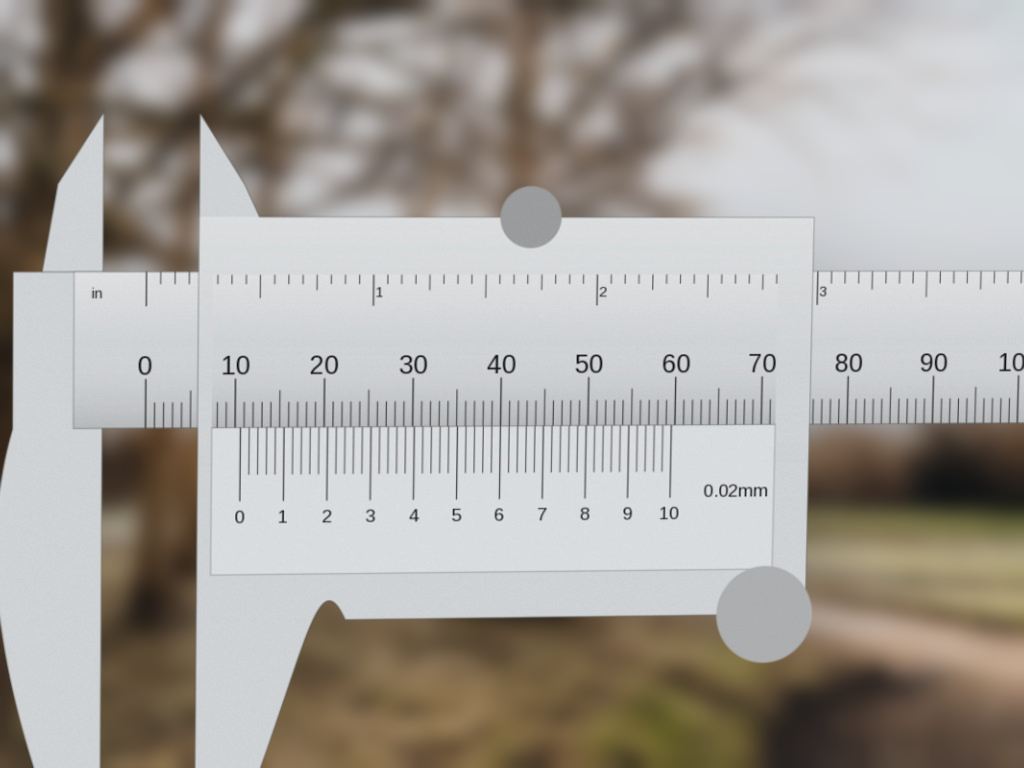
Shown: 10.6 mm
